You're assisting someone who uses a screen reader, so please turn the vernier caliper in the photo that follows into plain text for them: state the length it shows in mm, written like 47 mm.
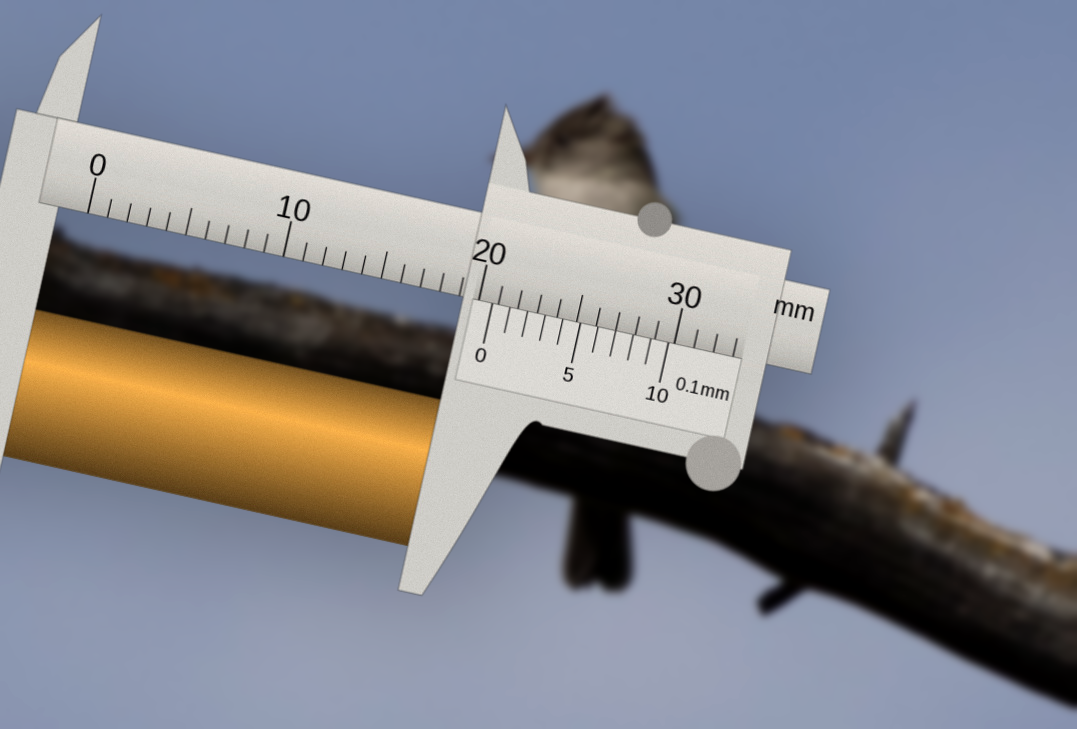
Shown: 20.7 mm
